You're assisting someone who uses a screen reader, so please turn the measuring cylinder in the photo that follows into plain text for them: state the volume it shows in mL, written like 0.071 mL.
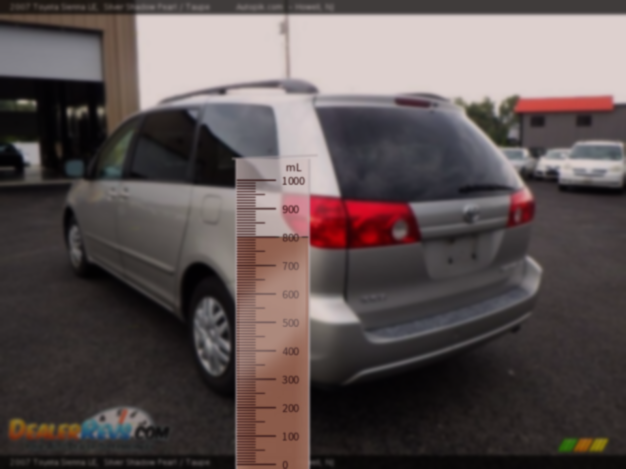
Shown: 800 mL
